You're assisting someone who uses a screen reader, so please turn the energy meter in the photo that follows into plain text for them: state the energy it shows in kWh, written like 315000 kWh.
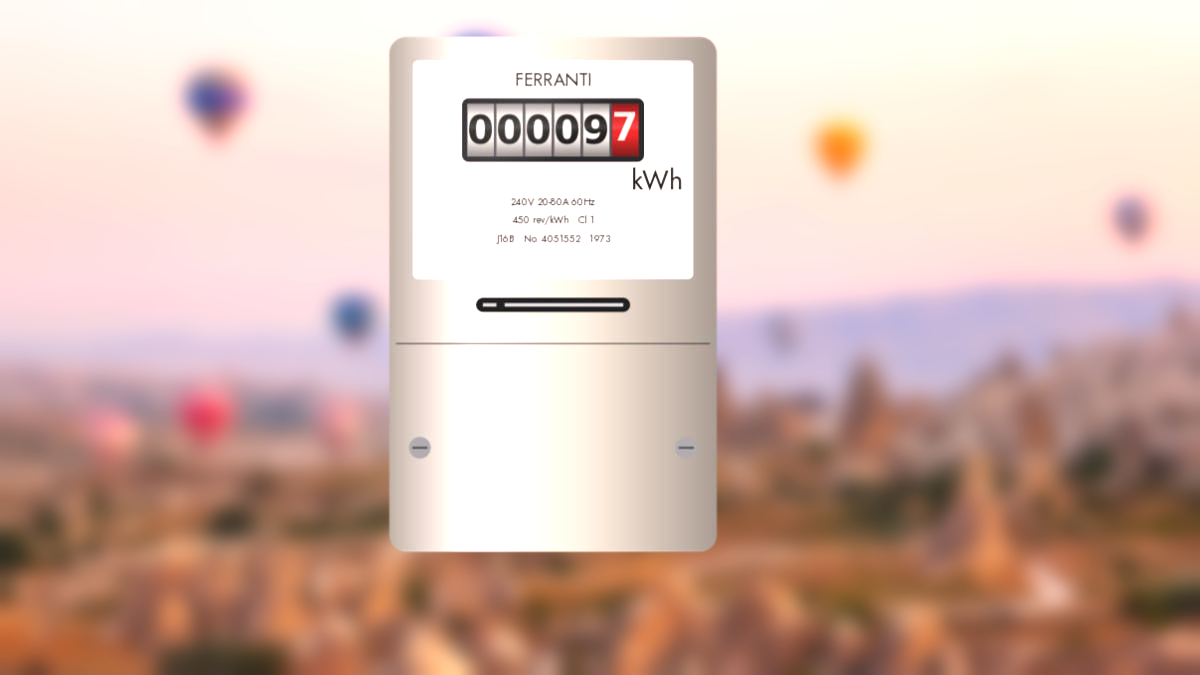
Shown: 9.7 kWh
